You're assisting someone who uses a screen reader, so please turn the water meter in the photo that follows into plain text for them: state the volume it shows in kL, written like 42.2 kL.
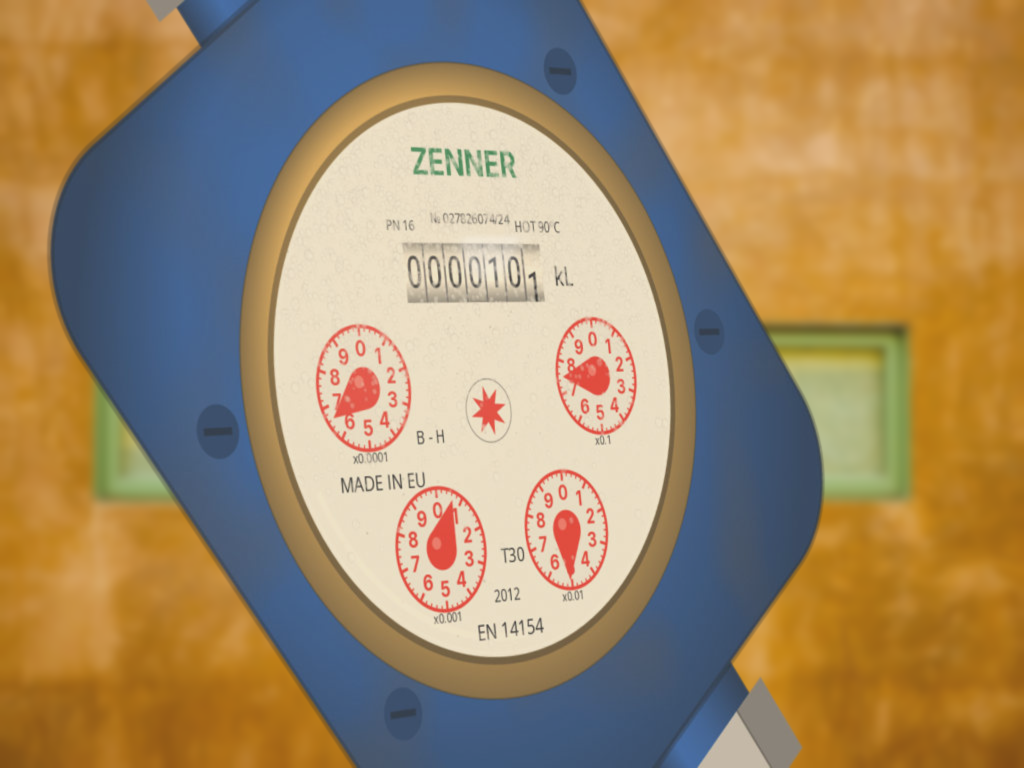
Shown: 100.7506 kL
